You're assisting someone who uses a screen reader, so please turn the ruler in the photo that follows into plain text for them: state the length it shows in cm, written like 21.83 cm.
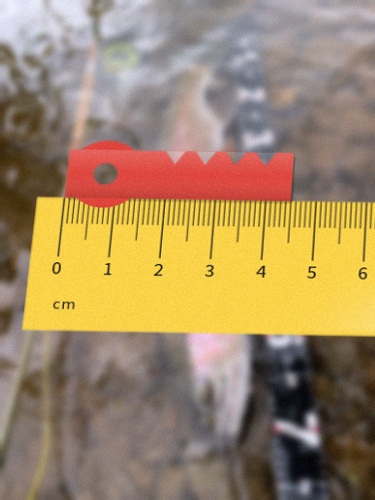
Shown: 4.5 cm
